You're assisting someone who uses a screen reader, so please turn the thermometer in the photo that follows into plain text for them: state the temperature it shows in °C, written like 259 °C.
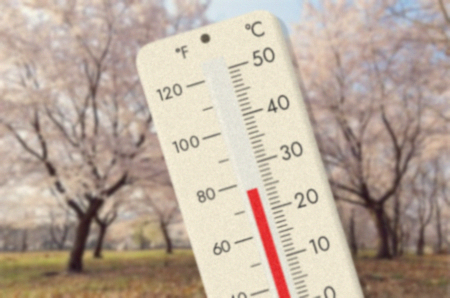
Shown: 25 °C
